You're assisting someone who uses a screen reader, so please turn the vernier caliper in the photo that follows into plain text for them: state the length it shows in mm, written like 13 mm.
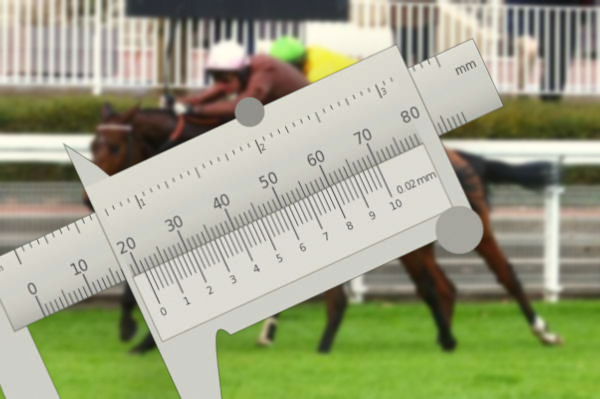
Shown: 21.0 mm
